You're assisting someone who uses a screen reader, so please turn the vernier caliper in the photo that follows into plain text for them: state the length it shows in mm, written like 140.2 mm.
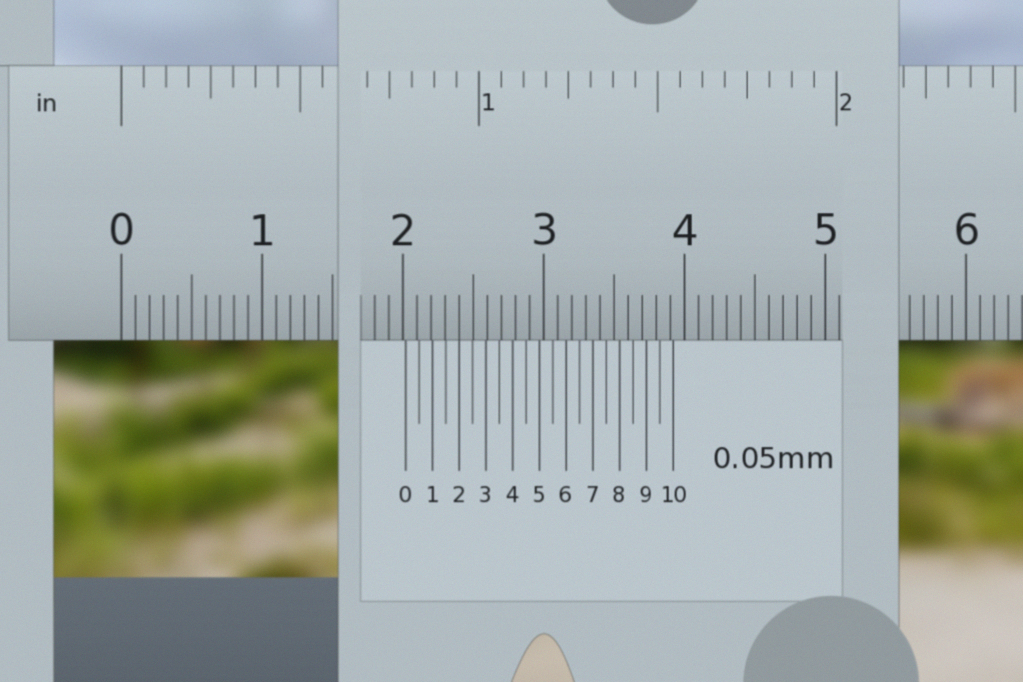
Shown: 20.2 mm
